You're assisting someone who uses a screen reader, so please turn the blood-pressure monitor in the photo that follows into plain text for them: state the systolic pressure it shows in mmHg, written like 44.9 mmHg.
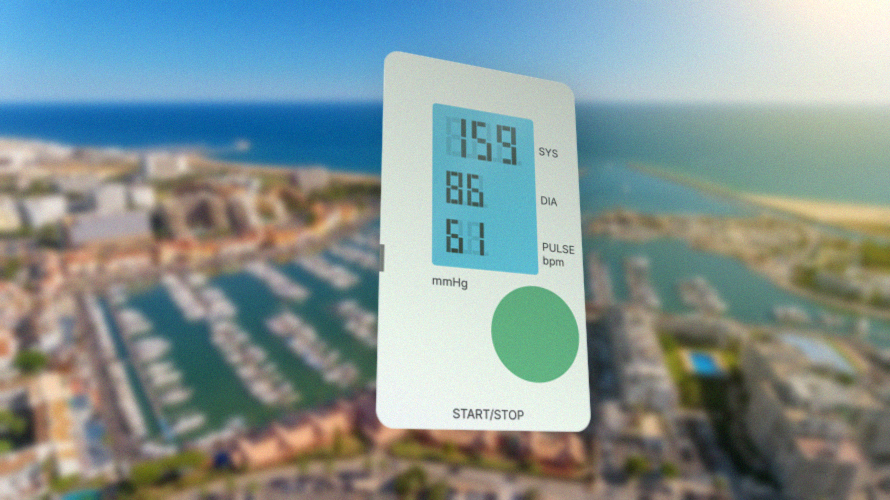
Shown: 159 mmHg
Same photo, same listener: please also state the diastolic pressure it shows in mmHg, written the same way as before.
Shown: 86 mmHg
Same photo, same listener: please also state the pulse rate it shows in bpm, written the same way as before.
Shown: 61 bpm
